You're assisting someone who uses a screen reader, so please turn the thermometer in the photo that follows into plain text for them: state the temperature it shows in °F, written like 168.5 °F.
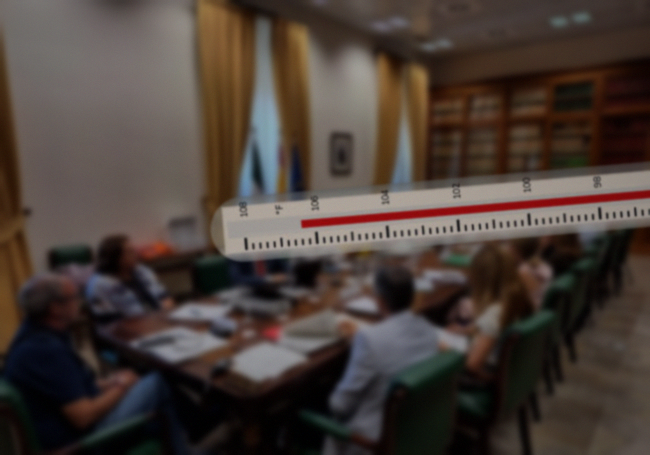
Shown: 106.4 °F
